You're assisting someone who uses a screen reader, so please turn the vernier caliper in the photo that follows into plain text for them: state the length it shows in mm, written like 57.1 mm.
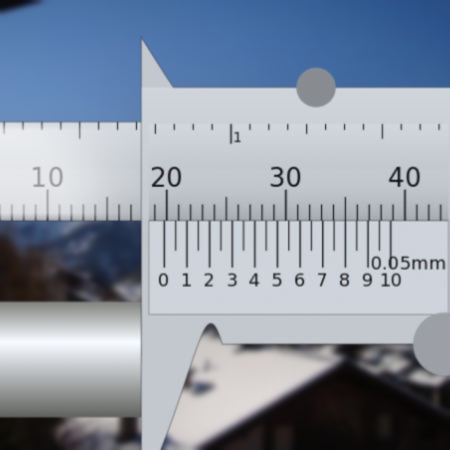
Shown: 19.8 mm
